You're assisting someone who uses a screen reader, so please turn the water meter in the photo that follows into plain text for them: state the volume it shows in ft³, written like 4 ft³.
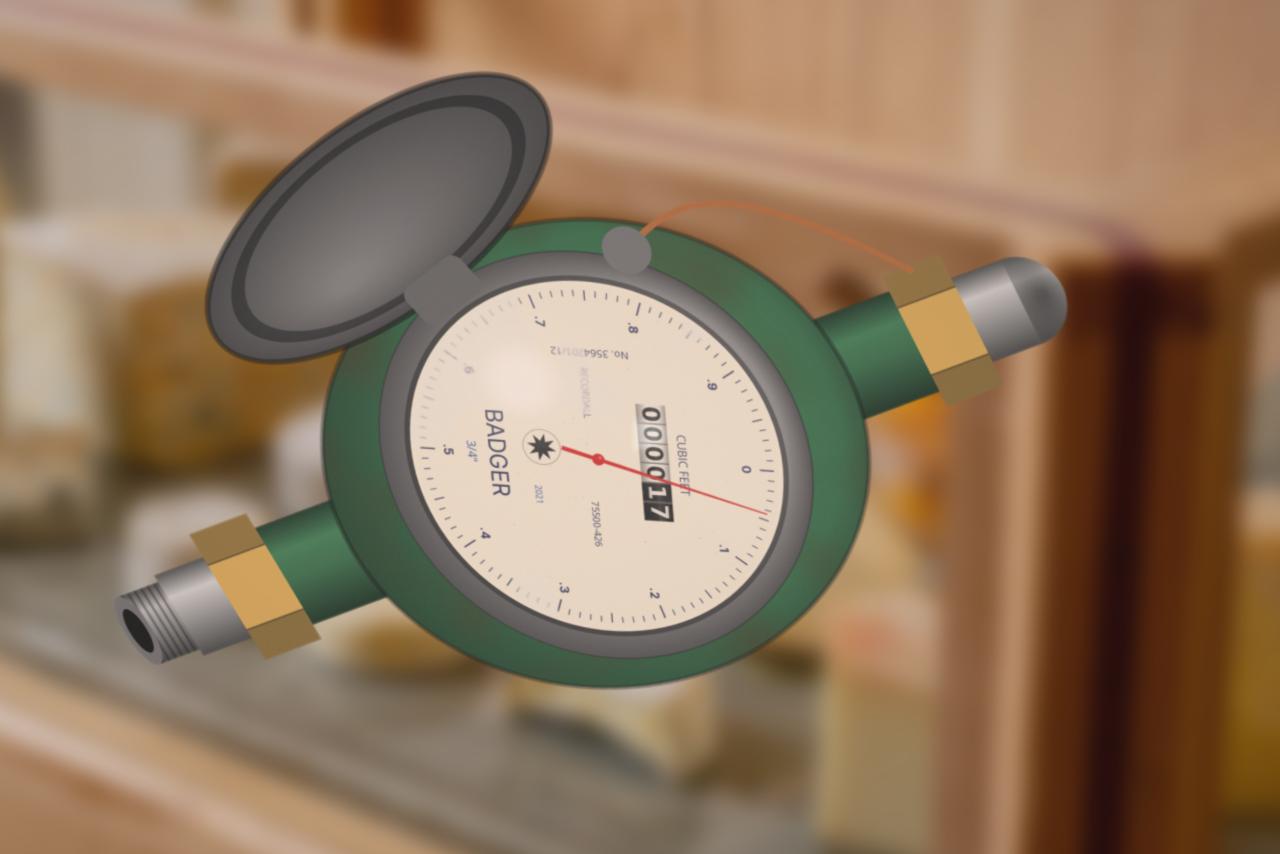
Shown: 17.04 ft³
